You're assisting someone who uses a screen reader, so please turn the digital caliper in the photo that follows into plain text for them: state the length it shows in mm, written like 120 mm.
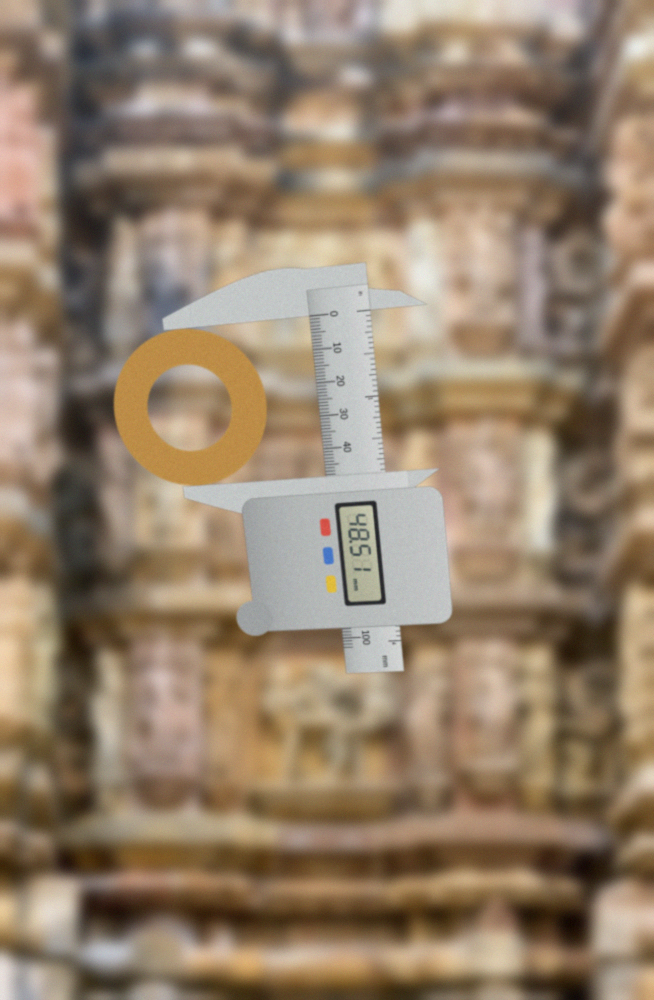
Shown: 48.51 mm
